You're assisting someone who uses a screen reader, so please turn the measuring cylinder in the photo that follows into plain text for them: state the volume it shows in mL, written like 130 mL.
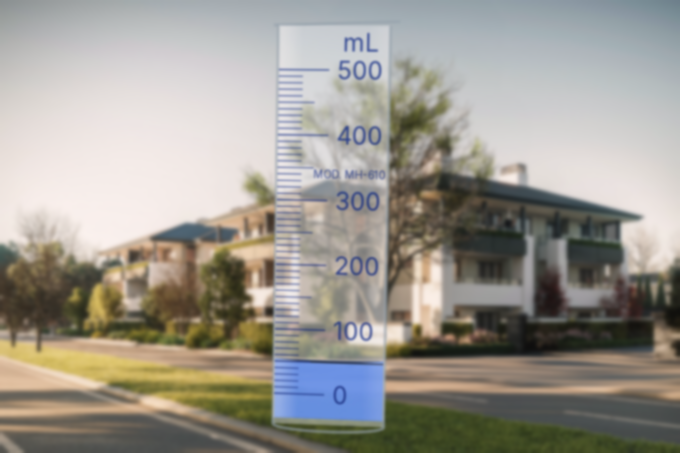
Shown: 50 mL
